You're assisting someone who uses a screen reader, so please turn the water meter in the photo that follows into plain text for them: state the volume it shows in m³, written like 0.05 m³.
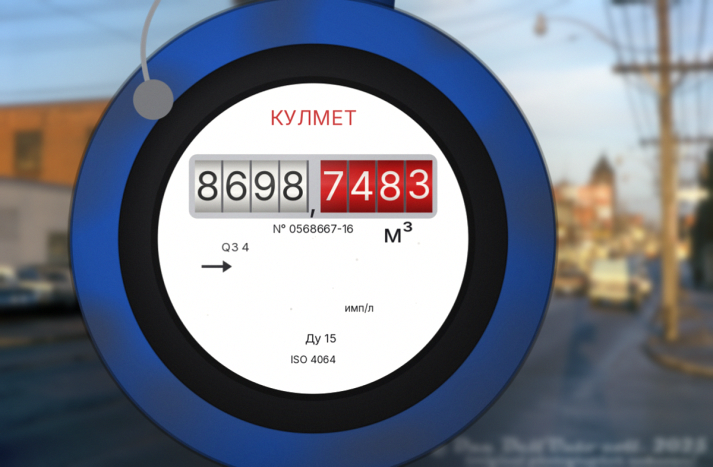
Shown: 8698.7483 m³
